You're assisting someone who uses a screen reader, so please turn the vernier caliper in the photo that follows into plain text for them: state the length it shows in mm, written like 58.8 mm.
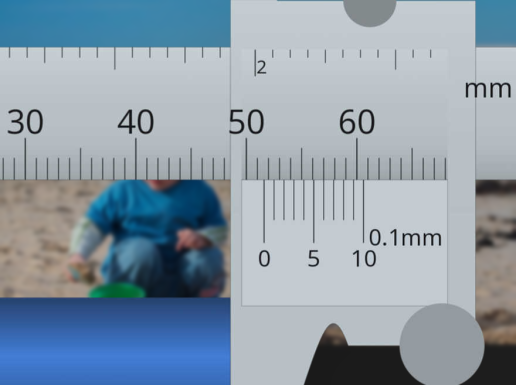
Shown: 51.6 mm
